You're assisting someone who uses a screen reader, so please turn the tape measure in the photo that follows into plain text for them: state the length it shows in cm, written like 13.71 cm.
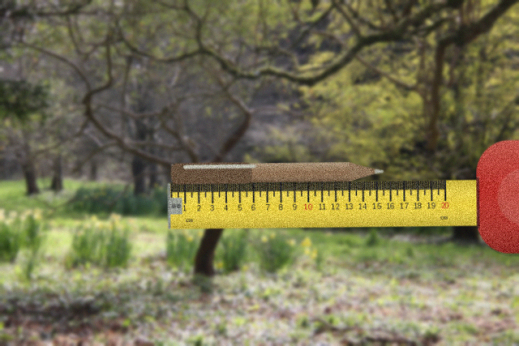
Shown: 15.5 cm
